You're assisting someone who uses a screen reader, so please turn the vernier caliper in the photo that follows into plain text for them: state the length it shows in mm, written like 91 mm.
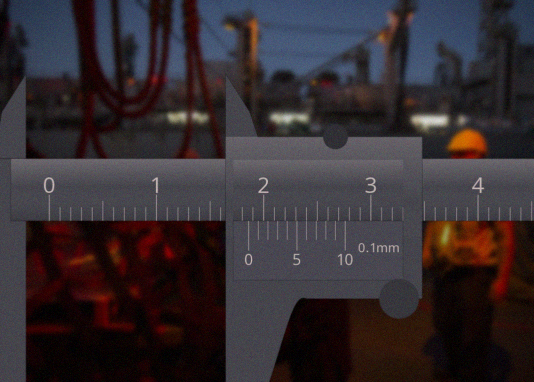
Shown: 18.6 mm
